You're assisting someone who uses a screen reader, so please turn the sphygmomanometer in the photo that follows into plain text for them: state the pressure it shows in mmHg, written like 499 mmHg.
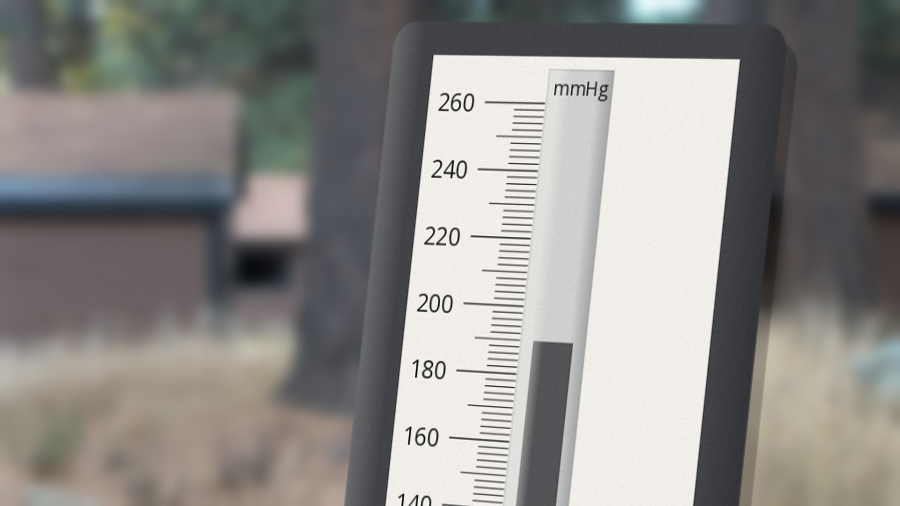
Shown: 190 mmHg
